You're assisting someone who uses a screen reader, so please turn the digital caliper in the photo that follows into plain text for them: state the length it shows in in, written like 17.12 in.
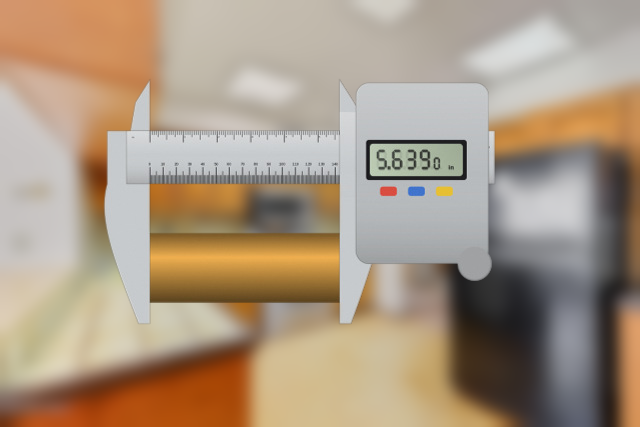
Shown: 5.6390 in
